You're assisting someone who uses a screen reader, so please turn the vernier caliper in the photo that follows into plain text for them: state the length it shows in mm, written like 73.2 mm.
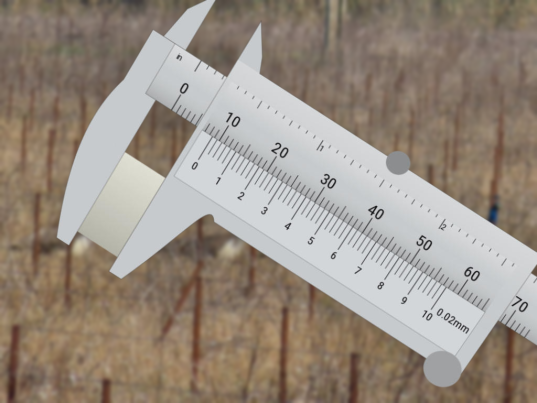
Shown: 8.6 mm
